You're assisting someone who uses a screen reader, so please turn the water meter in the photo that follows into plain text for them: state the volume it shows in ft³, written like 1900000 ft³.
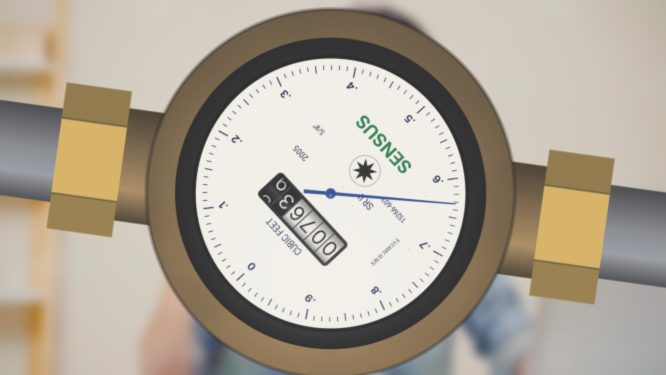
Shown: 7638.63 ft³
